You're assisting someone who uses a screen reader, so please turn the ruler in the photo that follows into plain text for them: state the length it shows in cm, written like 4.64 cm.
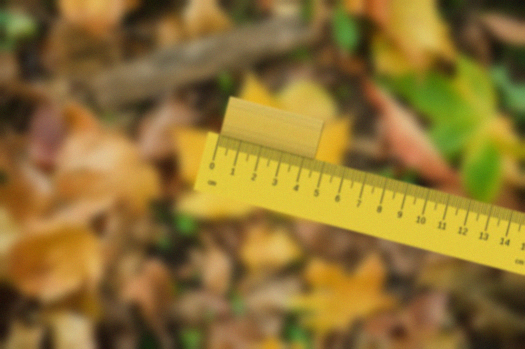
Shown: 4.5 cm
